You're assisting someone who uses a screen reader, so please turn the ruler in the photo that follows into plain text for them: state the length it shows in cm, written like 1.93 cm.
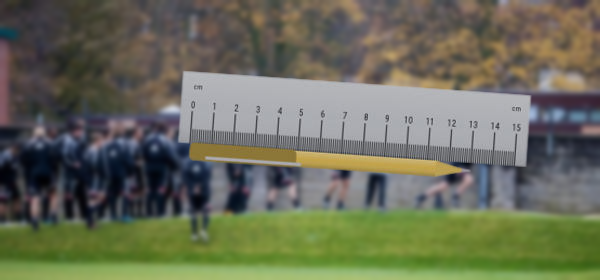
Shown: 13 cm
